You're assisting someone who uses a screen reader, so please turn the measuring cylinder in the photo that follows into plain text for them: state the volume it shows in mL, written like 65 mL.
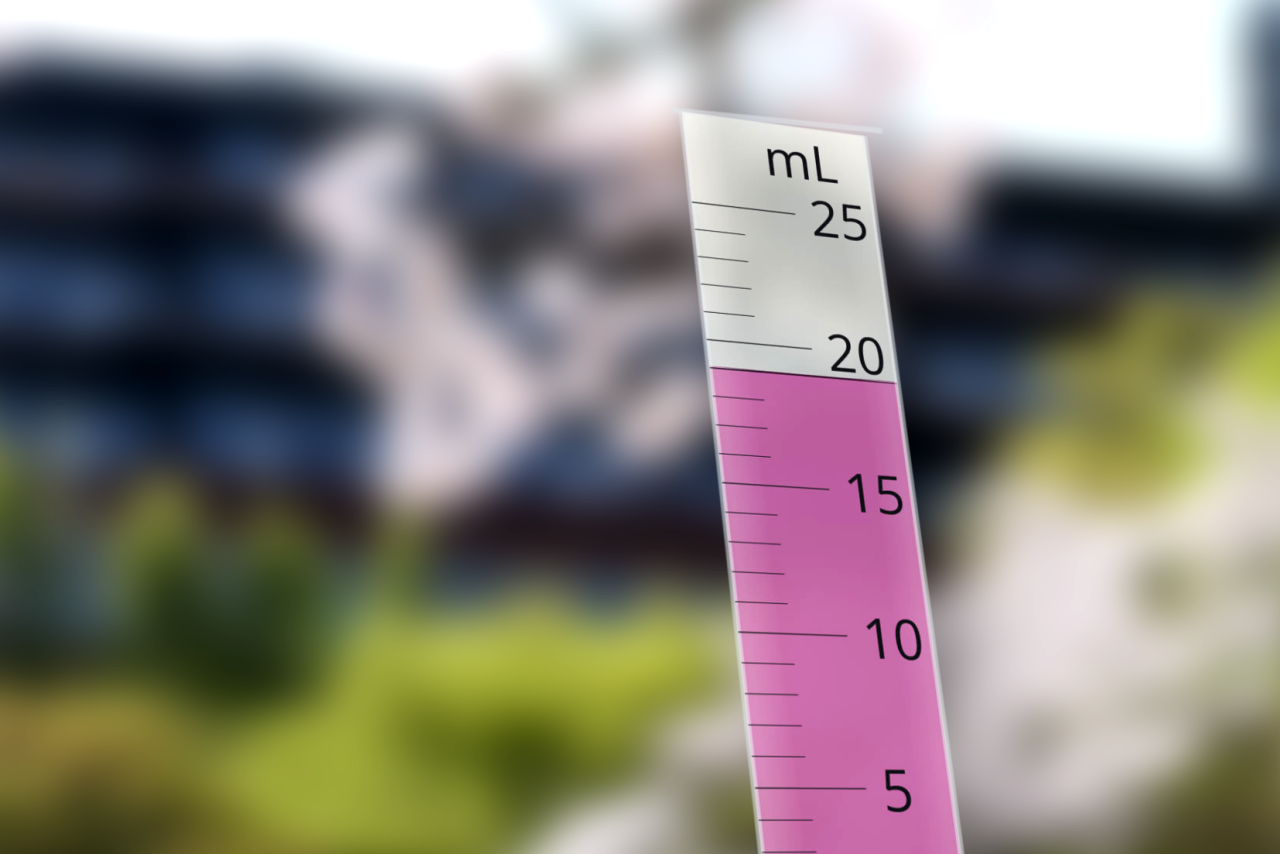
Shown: 19 mL
